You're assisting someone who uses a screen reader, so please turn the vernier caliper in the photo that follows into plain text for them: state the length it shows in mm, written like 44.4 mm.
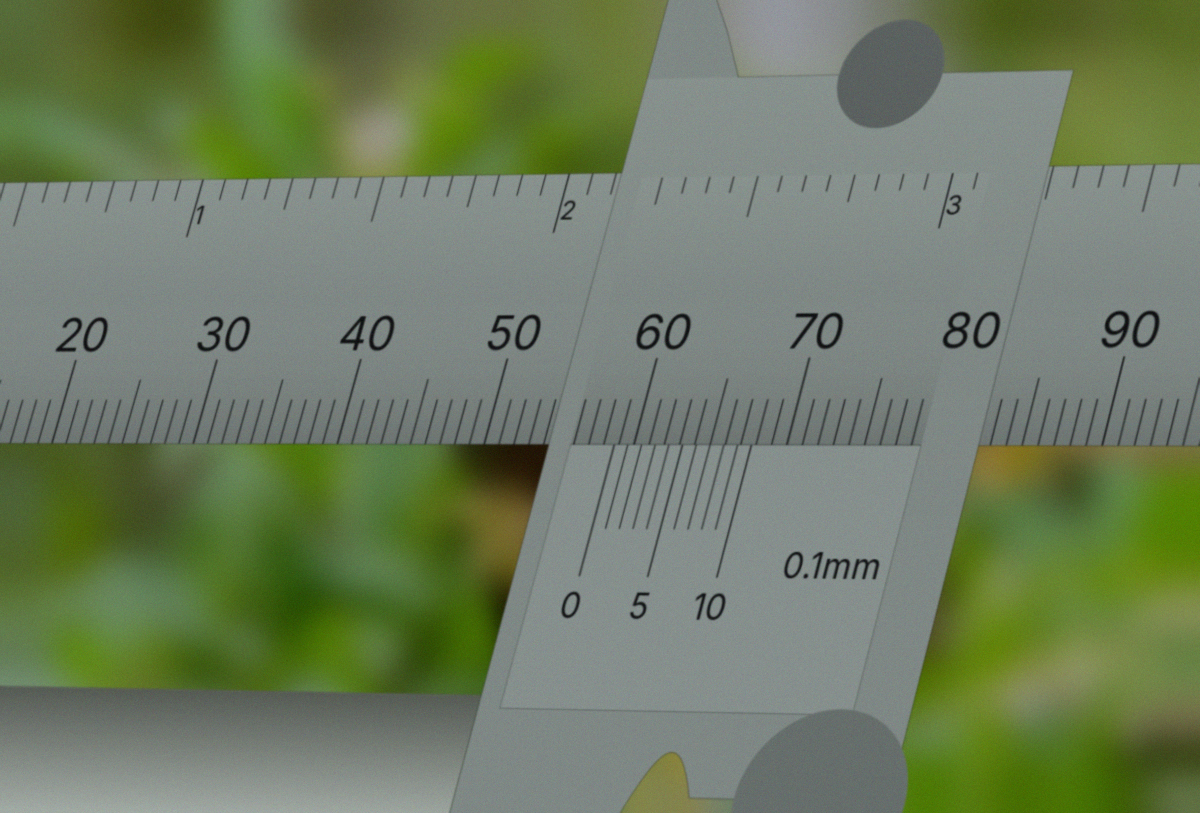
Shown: 58.7 mm
